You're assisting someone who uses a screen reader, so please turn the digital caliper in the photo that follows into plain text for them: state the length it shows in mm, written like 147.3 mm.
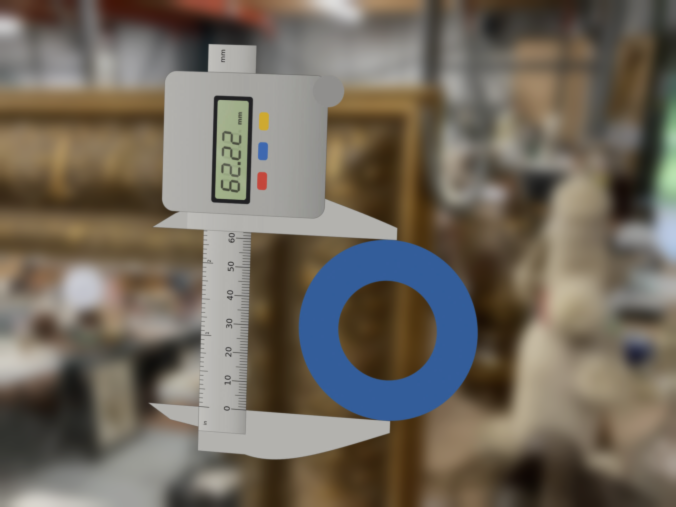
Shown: 62.22 mm
